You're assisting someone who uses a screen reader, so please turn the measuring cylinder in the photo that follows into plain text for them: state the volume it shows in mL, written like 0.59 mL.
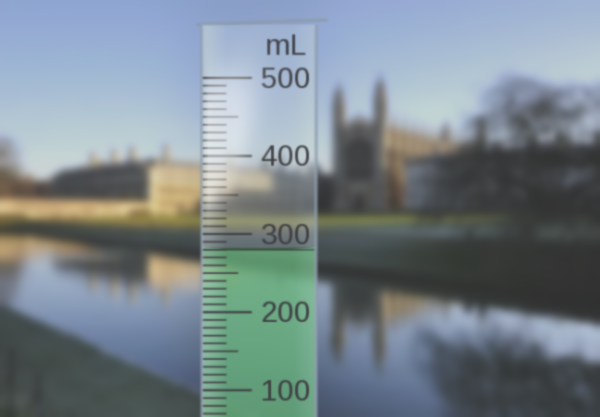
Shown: 280 mL
